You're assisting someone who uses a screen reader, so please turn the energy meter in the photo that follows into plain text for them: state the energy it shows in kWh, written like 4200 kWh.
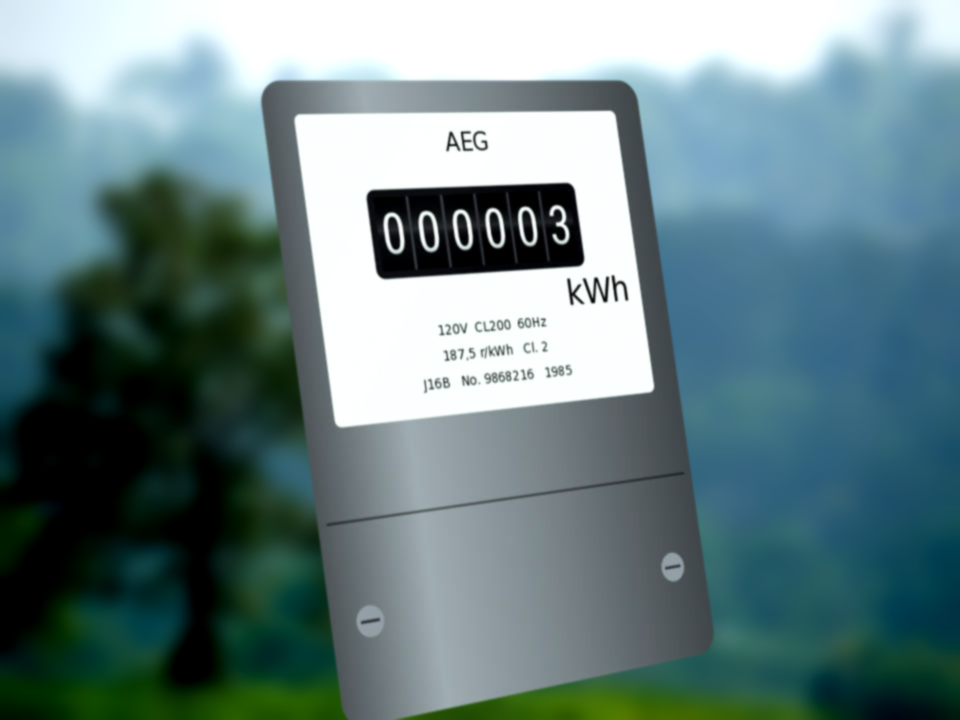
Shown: 3 kWh
